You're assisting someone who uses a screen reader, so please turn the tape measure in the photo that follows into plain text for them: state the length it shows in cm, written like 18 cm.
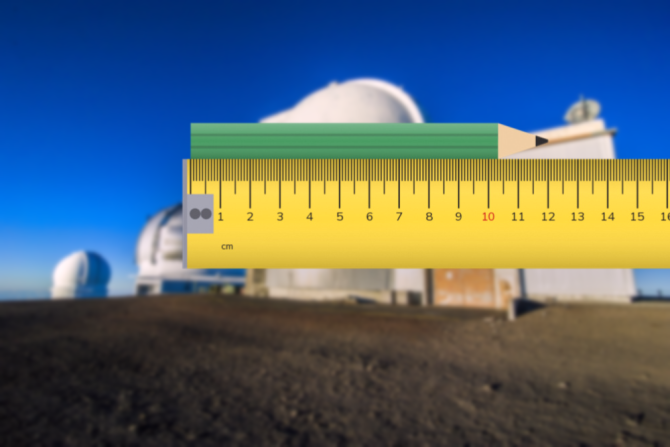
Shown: 12 cm
